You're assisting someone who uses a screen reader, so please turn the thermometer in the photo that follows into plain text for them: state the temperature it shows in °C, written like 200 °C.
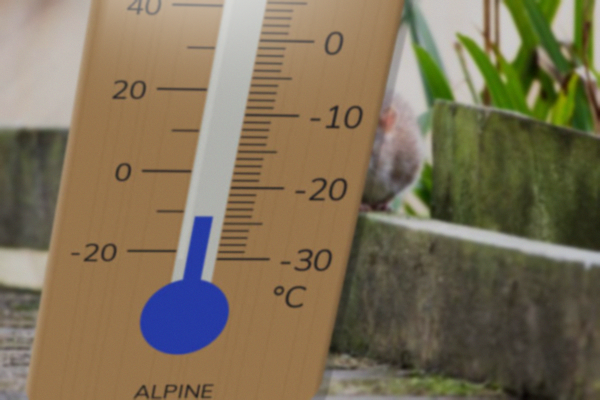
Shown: -24 °C
